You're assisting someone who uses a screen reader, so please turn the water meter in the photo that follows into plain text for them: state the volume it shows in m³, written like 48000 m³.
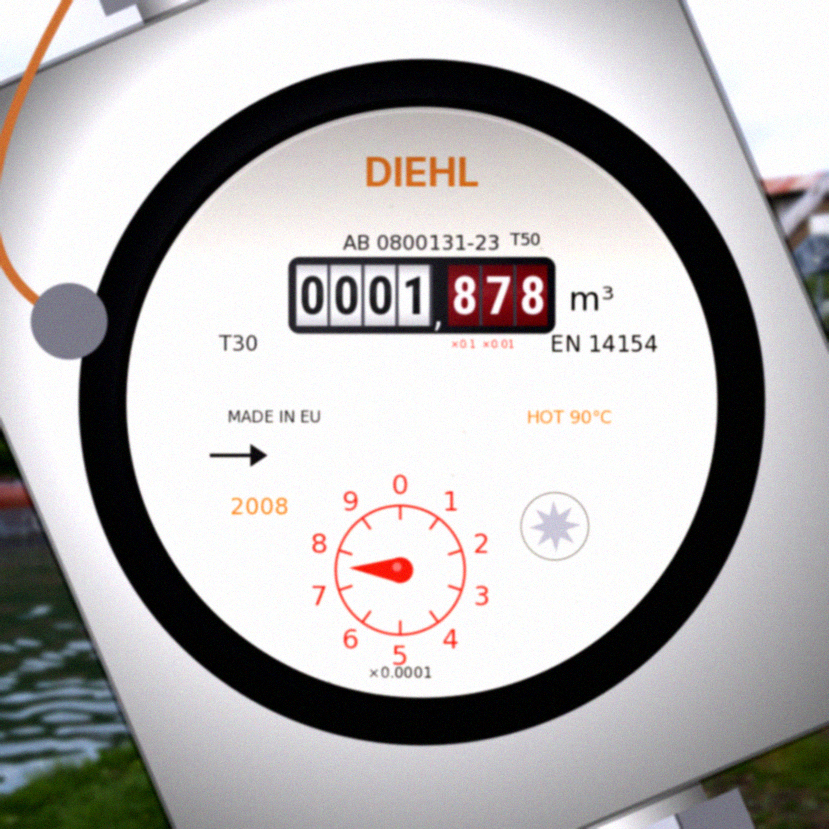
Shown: 1.8787 m³
